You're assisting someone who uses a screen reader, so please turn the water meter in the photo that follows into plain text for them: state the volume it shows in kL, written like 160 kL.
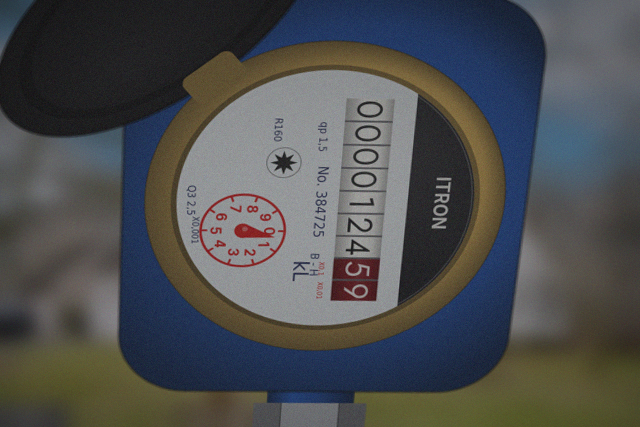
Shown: 124.590 kL
